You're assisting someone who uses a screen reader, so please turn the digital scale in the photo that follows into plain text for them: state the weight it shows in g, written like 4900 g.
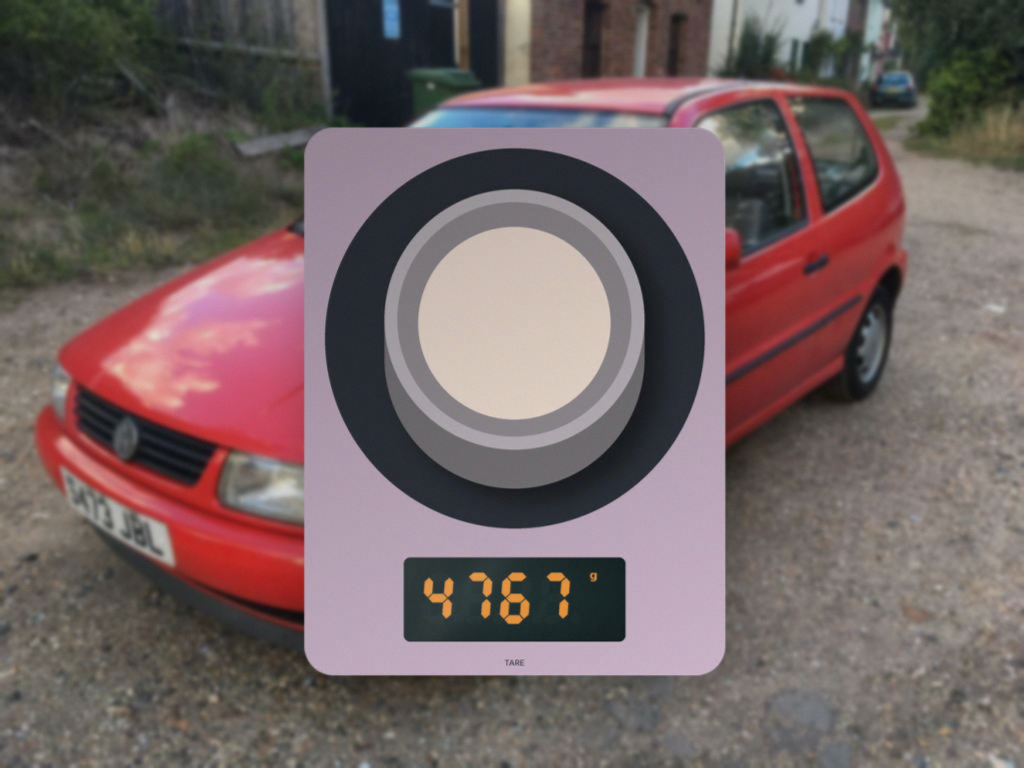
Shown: 4767 g
